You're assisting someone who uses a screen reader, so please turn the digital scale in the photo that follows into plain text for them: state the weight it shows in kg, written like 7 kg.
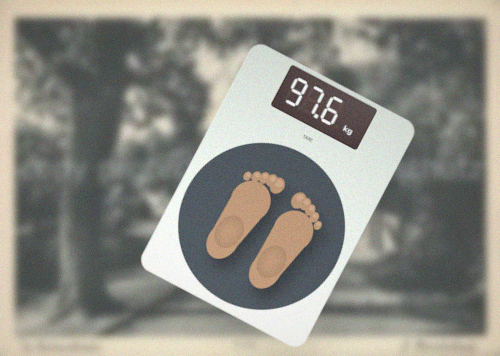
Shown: 97.6 kg
